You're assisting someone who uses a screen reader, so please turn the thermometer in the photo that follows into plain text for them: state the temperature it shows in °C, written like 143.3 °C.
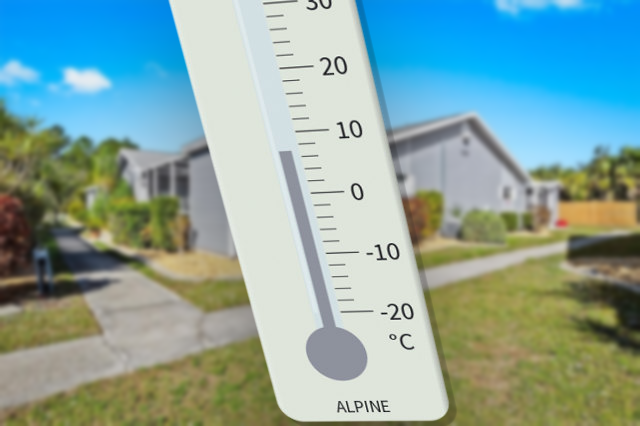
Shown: 7 °C
